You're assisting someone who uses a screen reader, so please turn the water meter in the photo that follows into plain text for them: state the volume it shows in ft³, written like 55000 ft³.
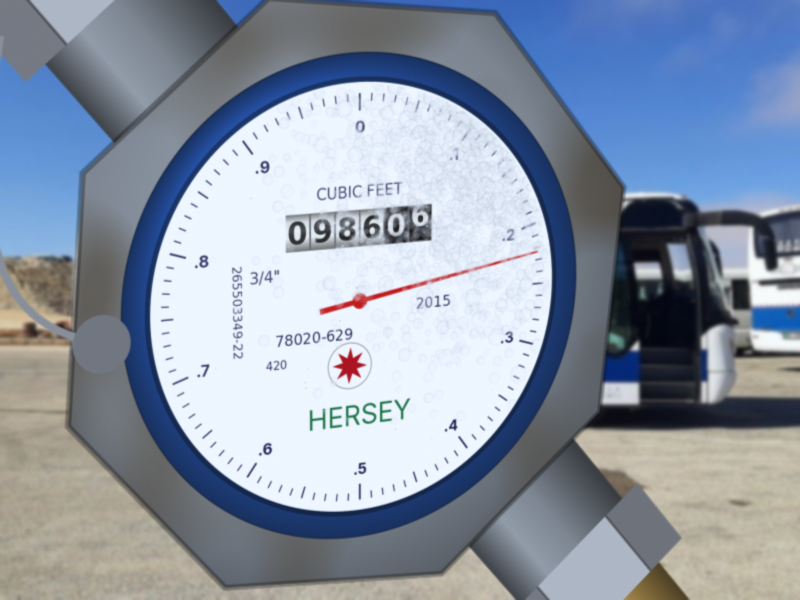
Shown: 98606.22 ft³
